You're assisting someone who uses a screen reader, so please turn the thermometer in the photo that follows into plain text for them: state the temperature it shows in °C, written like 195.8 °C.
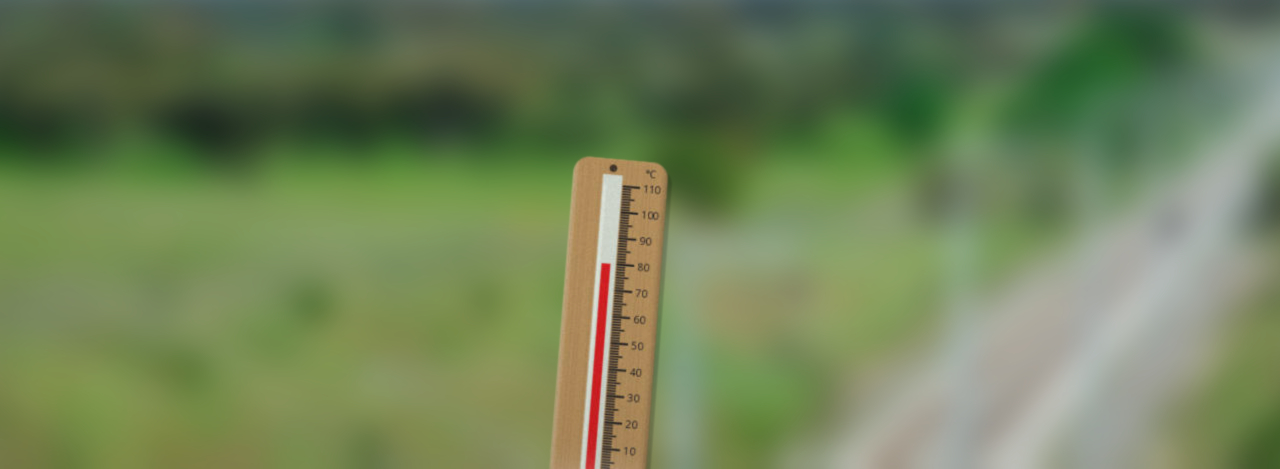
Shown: 80 °C
